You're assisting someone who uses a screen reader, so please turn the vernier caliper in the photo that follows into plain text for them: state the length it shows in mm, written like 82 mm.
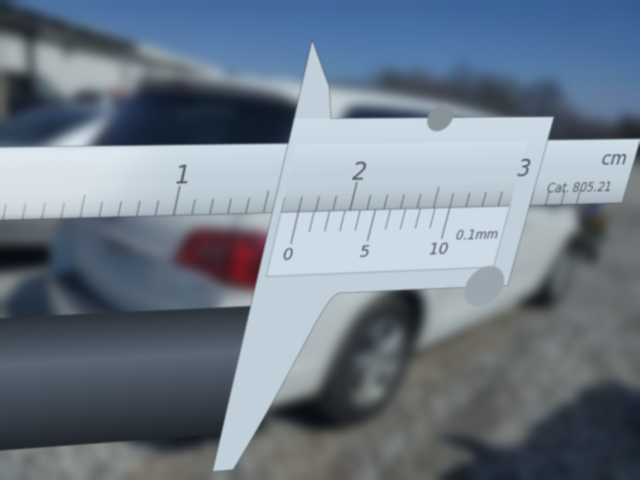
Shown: 17.0 mm
